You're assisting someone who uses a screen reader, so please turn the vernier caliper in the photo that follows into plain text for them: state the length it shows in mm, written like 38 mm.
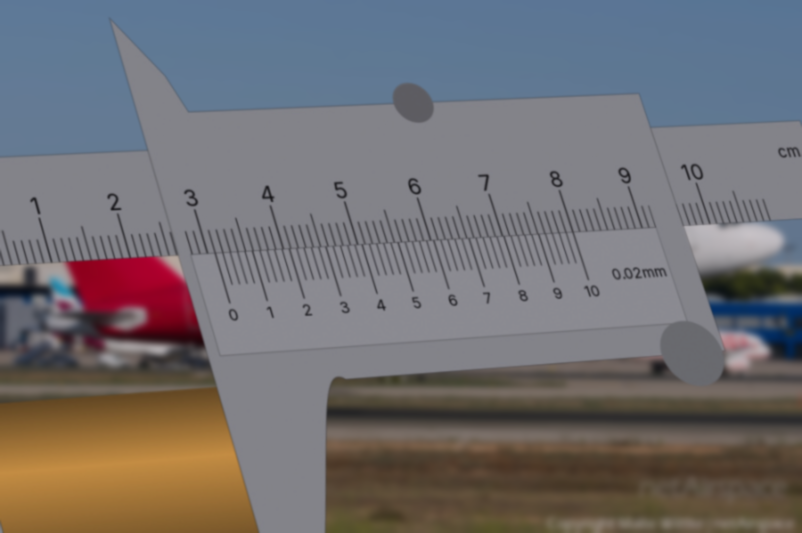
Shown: 31.0 mm
